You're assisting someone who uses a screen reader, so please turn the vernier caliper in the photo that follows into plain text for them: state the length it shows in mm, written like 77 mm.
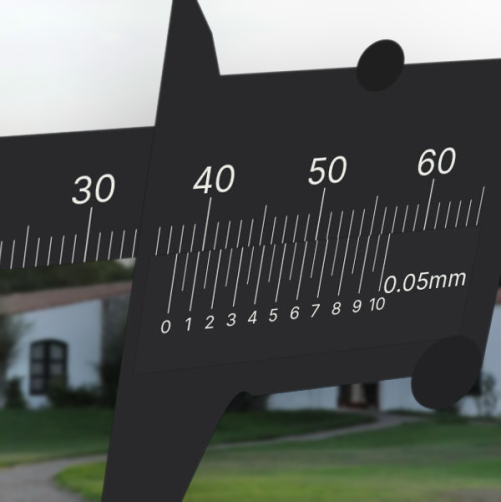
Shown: 37.8 mm
